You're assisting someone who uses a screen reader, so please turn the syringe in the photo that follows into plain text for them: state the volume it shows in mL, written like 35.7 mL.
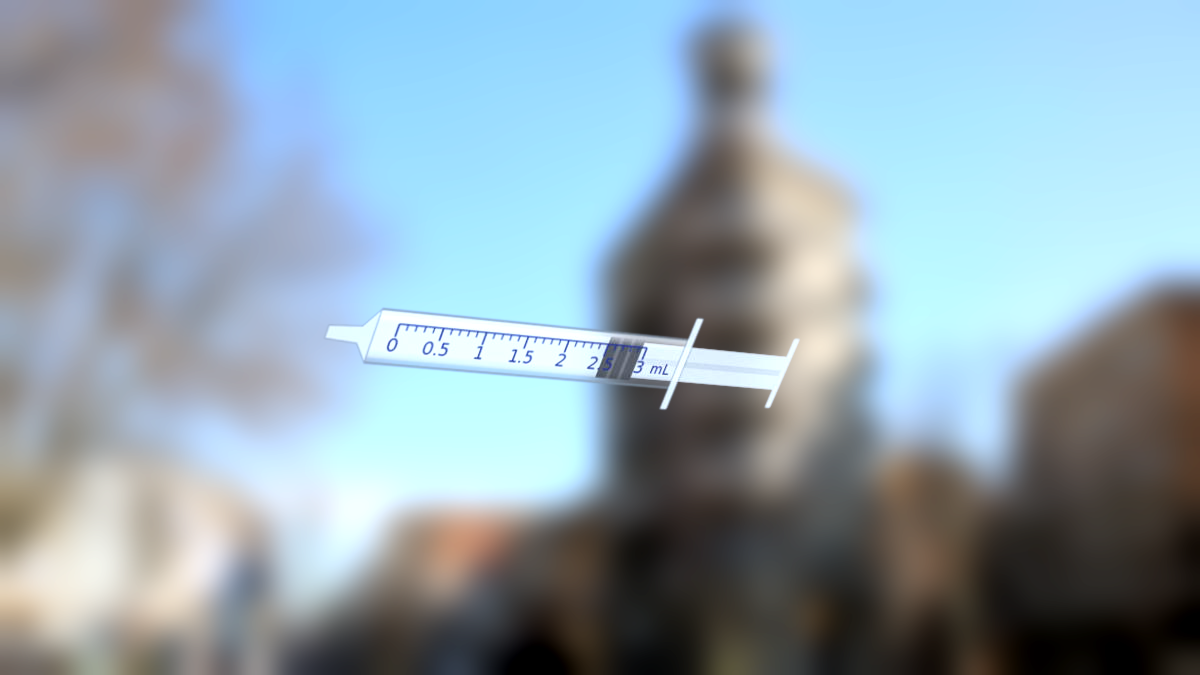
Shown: 2.5 mL
